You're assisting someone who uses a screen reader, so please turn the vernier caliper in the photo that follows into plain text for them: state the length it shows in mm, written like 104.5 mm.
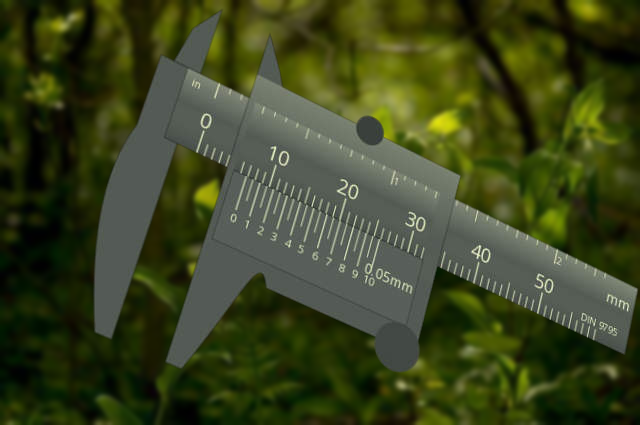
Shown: 6.8 mm
